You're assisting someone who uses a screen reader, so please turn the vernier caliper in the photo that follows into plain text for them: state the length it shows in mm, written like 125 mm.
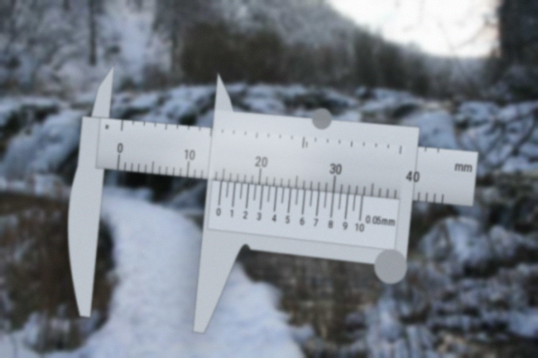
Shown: 14.8 mm
